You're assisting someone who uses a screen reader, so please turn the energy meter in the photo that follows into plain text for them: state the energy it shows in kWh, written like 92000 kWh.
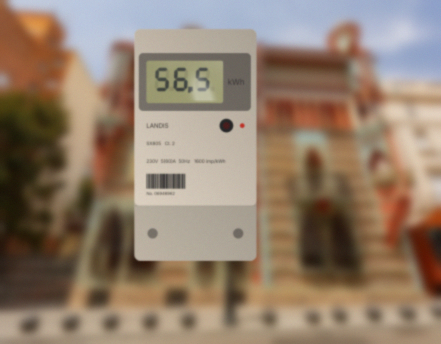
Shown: 56.5 kWh
